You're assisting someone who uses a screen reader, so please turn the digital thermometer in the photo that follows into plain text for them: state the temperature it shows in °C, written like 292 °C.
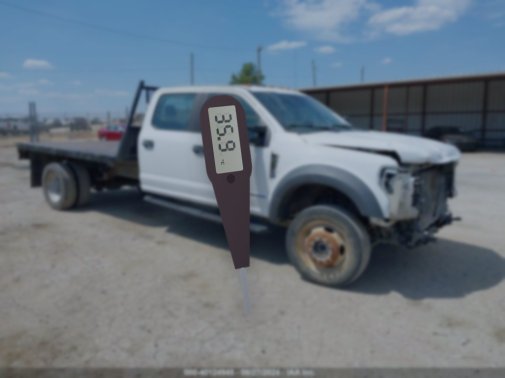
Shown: 35.9 °C
